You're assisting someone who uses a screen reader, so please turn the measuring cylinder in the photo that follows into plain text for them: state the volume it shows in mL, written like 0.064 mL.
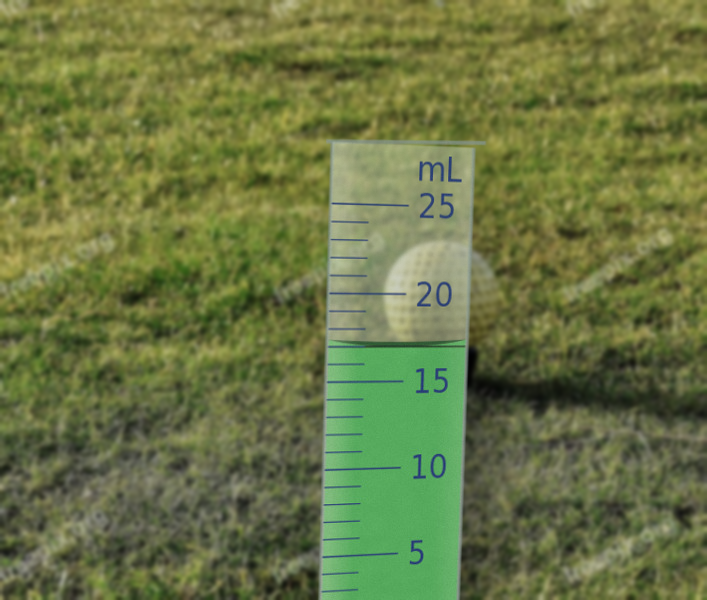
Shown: 17 mL
